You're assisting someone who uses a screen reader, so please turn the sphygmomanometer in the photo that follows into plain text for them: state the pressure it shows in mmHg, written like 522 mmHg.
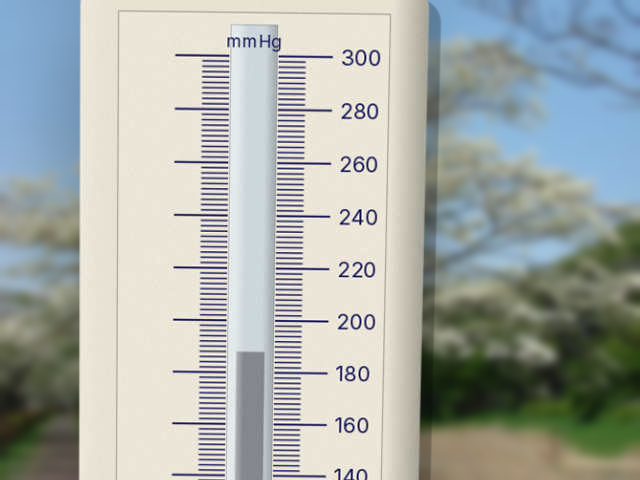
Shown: 188 mmHg
